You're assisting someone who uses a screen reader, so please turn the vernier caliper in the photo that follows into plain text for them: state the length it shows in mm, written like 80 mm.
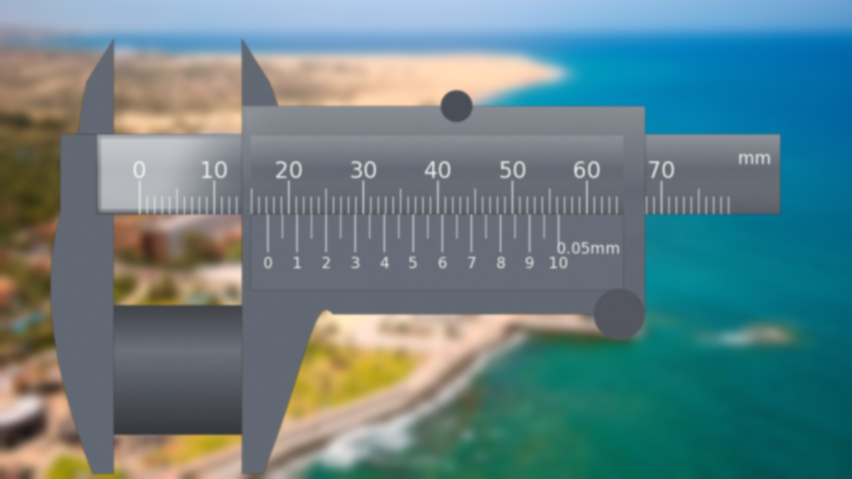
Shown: 17.2 mm
